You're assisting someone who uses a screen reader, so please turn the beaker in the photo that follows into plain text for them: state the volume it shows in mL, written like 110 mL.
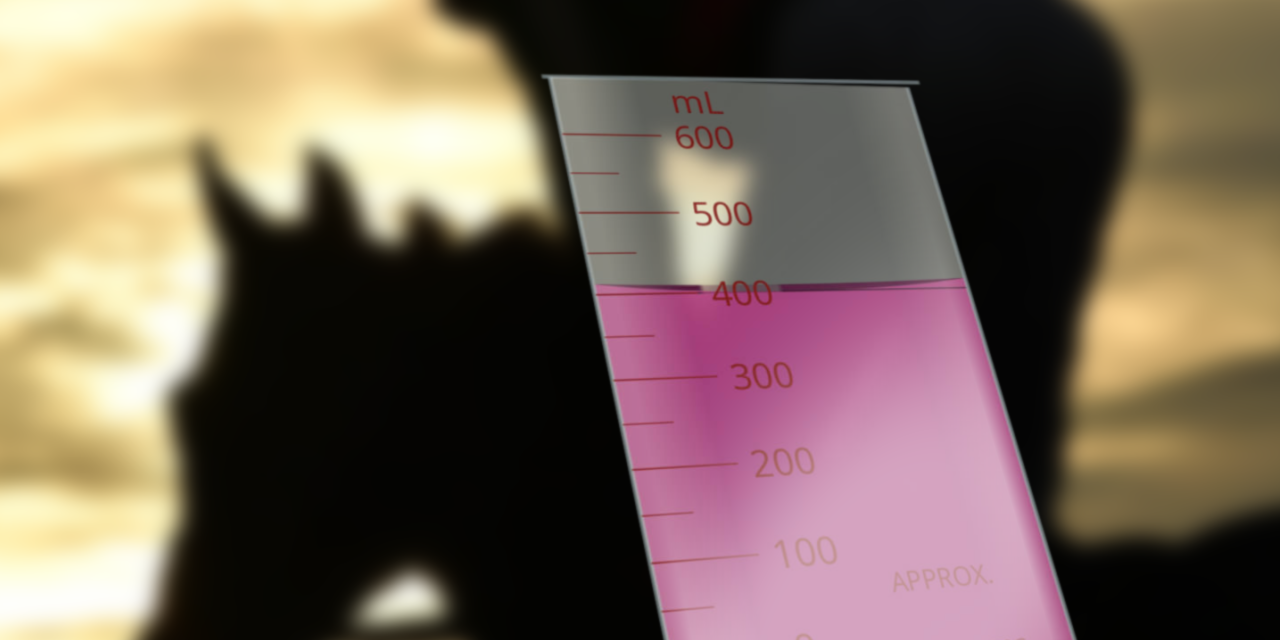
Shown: 400 mL
